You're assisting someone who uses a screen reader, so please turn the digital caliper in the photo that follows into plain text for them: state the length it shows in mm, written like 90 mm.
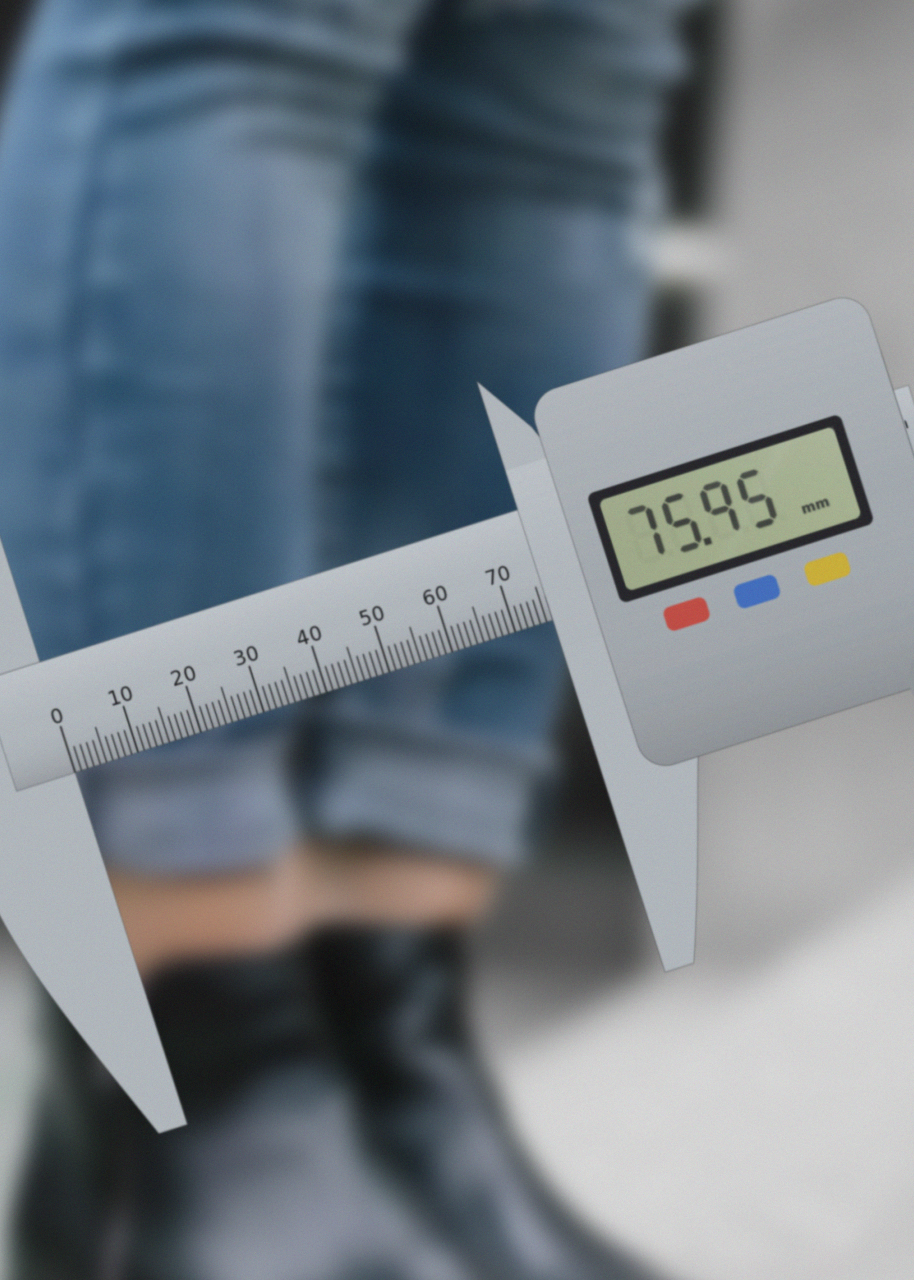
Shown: 75.95 mm
